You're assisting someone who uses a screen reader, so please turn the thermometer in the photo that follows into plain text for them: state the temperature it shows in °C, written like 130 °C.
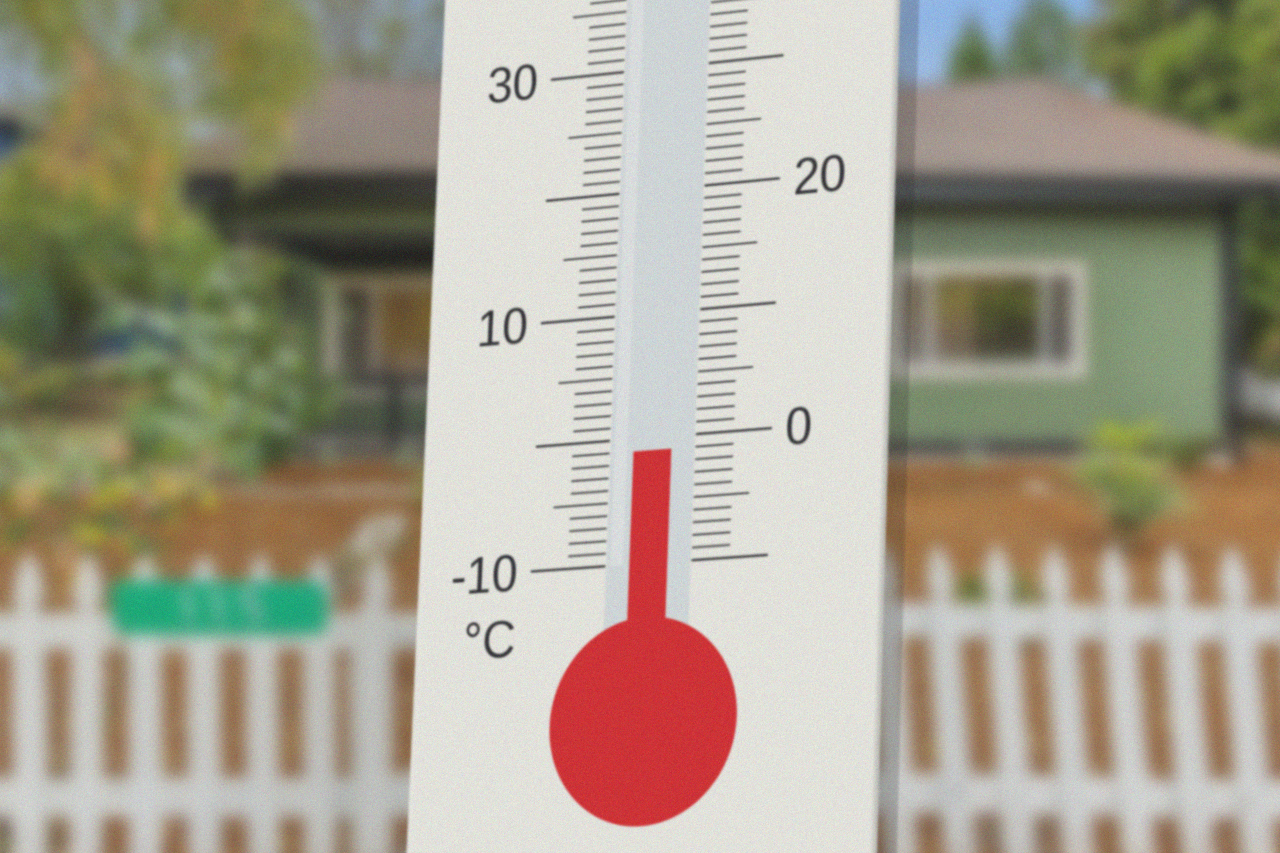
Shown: -1 °C
